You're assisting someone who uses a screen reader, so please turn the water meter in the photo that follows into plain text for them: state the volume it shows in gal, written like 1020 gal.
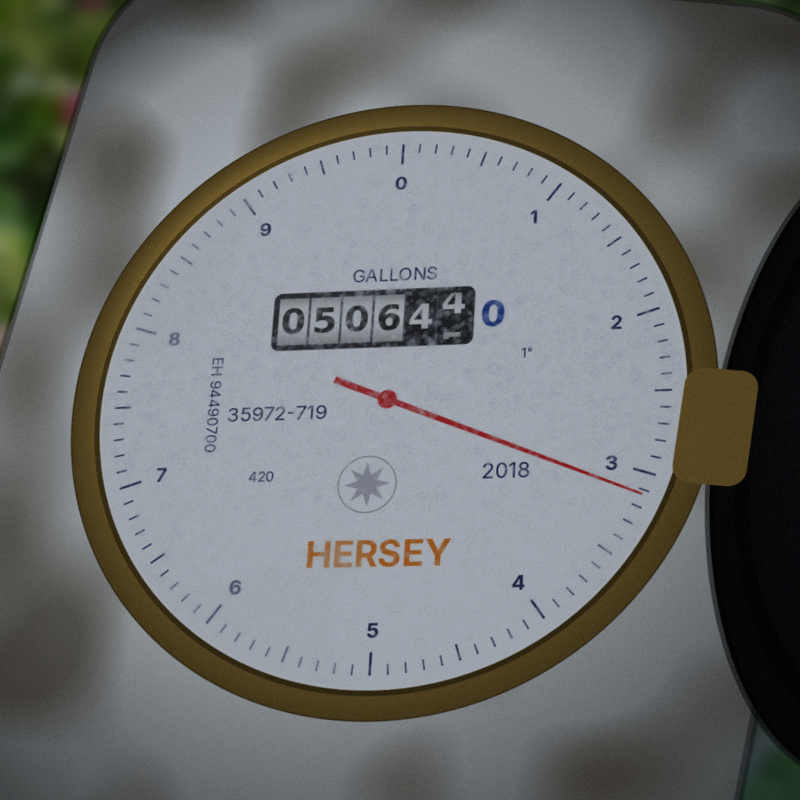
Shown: 506443.1 gal
